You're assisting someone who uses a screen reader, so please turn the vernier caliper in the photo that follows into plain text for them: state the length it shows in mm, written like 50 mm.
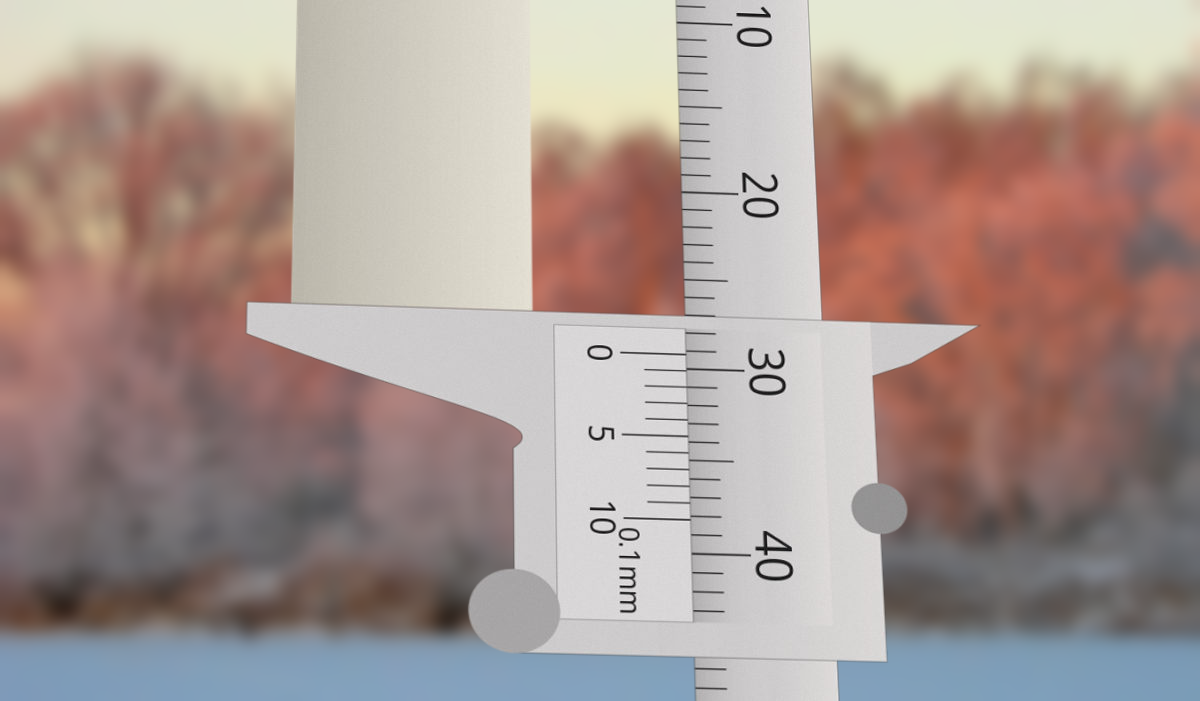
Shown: 29.2 mm
